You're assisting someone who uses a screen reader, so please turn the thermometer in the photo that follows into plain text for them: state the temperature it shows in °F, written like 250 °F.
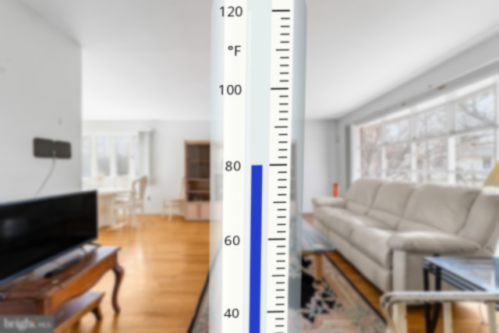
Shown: 80 °F
